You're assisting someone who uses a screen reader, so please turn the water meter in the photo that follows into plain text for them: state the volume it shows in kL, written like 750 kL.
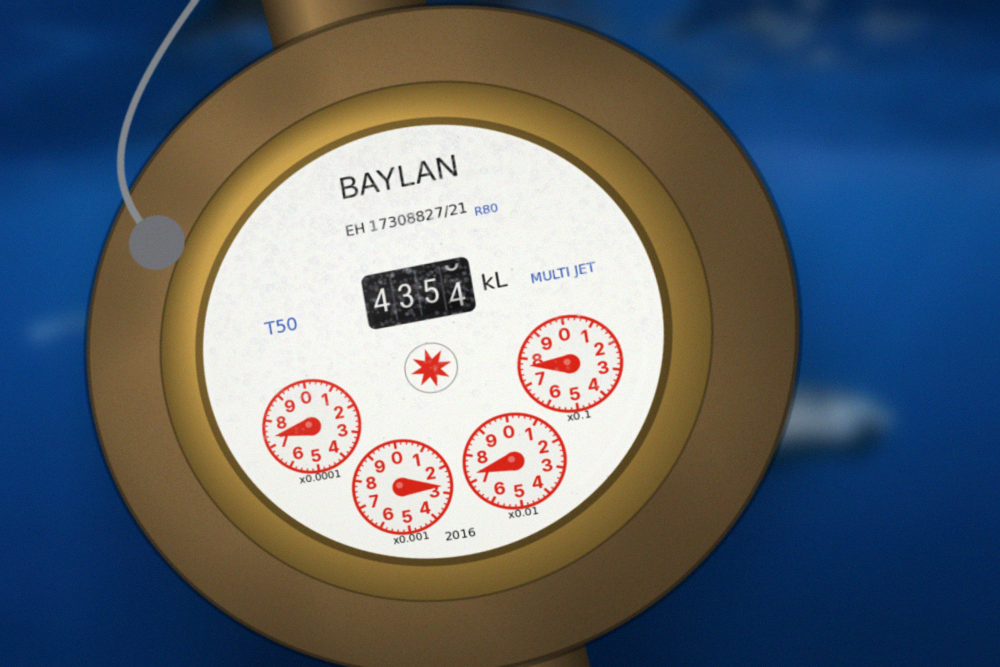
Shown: 4353.7727 kL
